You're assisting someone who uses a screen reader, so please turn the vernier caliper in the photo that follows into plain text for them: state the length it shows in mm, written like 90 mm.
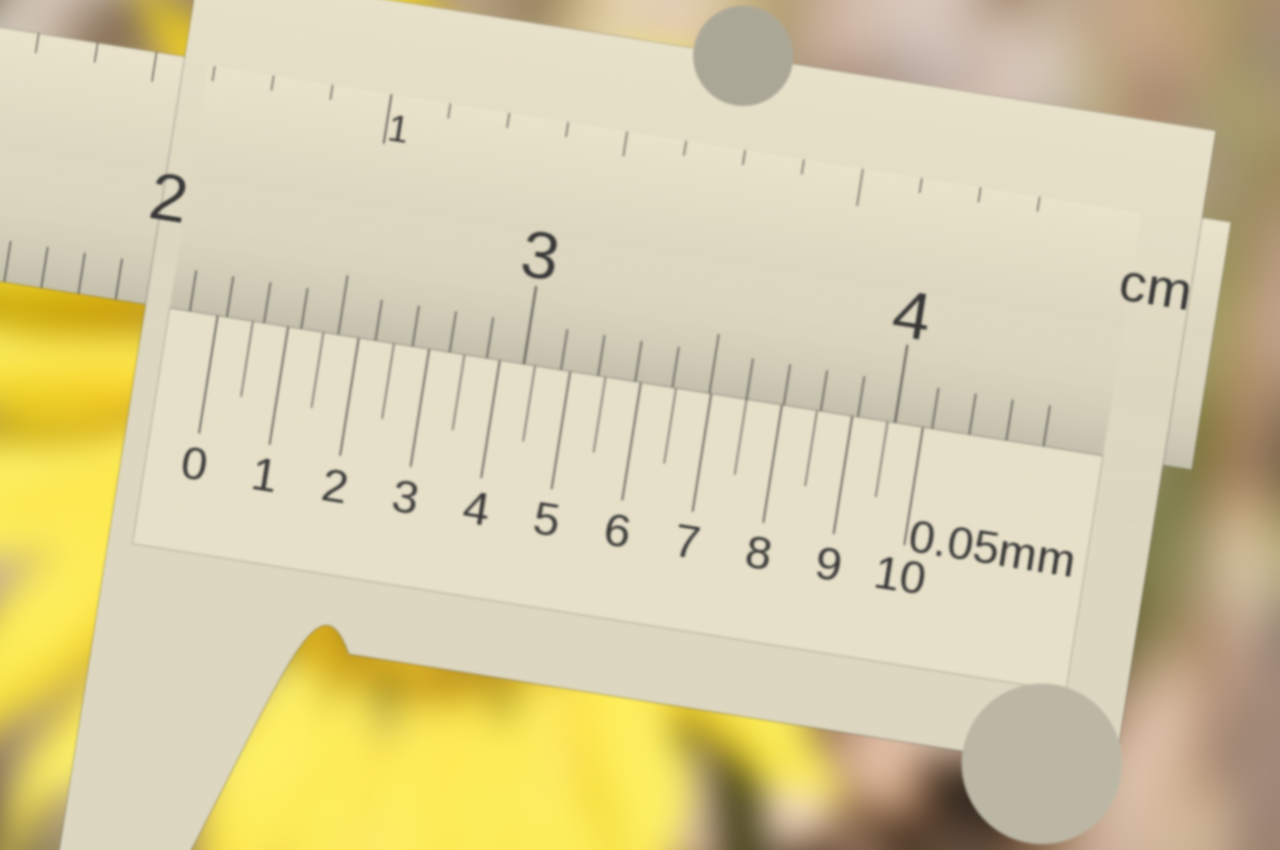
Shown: 21.75 mm
